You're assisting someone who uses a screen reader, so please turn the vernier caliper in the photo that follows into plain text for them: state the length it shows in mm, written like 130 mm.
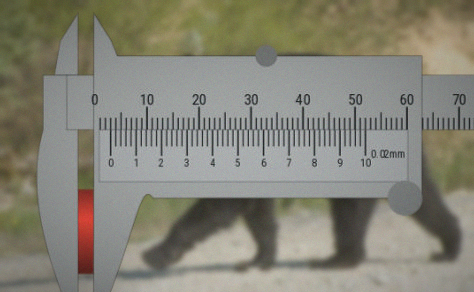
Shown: 3.0 mm
